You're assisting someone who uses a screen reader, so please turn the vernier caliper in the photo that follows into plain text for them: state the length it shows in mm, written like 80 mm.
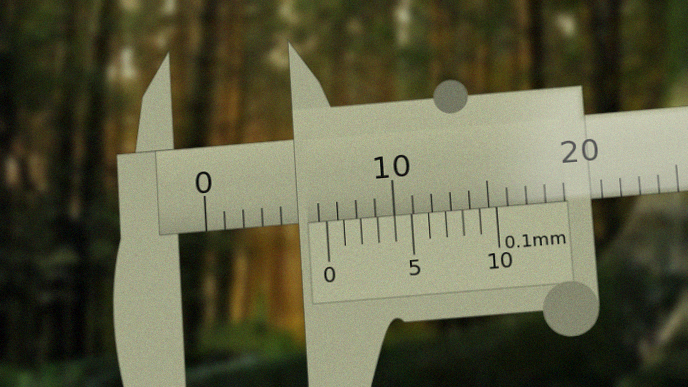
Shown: 6.4 mm
